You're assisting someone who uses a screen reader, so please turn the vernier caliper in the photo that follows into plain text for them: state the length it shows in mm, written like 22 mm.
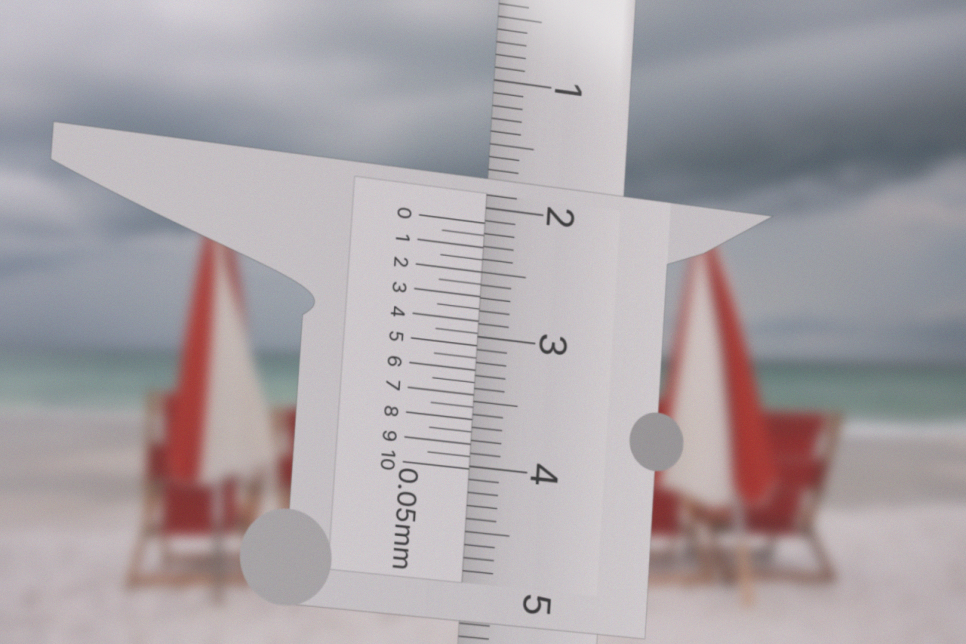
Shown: 21.2 mm
